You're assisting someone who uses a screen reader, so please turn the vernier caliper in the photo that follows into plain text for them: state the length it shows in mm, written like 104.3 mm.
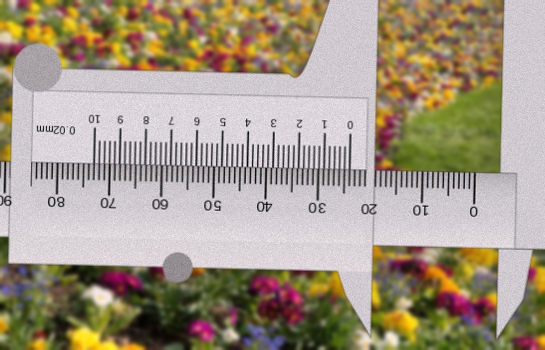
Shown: 24.0 mm
